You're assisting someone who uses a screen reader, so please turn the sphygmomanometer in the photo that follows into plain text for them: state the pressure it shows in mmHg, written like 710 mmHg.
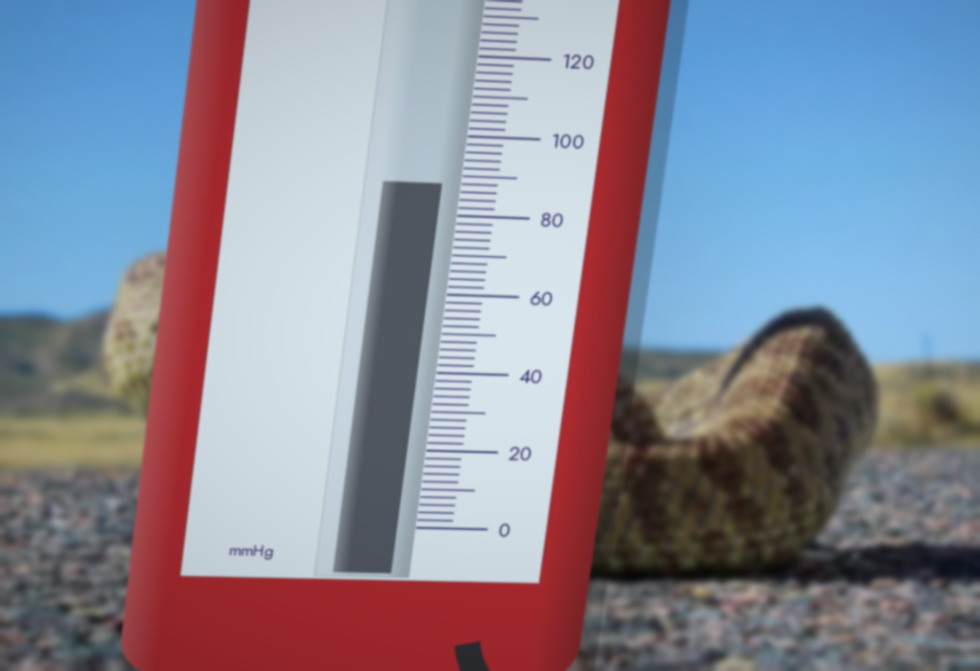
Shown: 88 mmHg
